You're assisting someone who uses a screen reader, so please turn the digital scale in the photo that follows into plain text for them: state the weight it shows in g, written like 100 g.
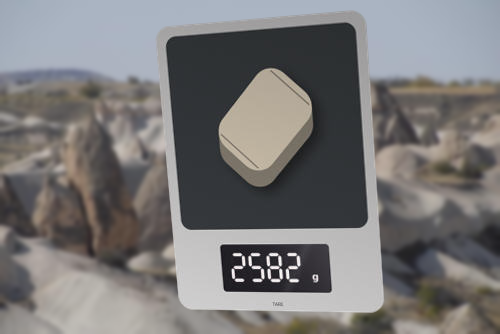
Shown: 2582 g
